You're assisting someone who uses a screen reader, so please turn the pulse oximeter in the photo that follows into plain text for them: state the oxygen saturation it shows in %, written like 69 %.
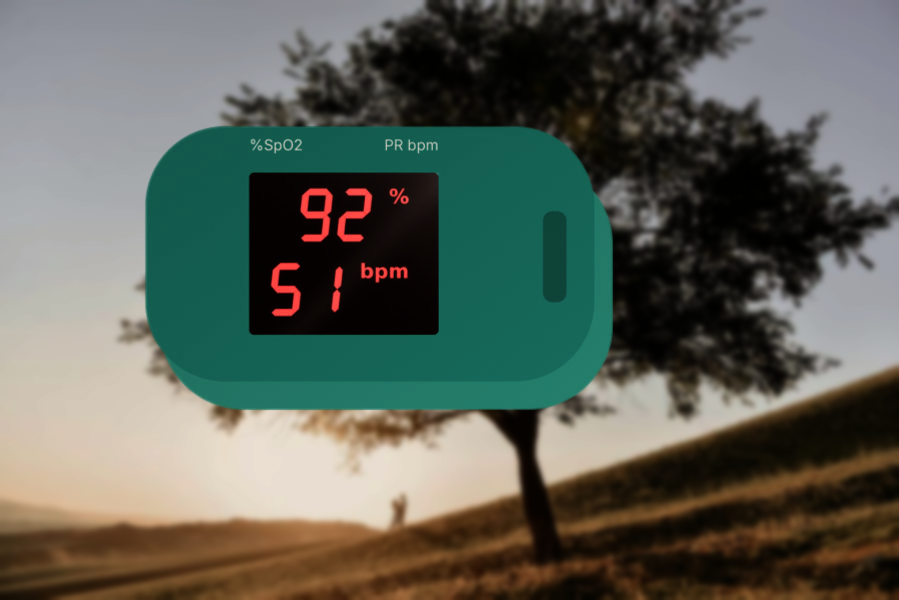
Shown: 92 %
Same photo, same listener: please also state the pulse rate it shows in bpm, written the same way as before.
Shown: 51 bpm
